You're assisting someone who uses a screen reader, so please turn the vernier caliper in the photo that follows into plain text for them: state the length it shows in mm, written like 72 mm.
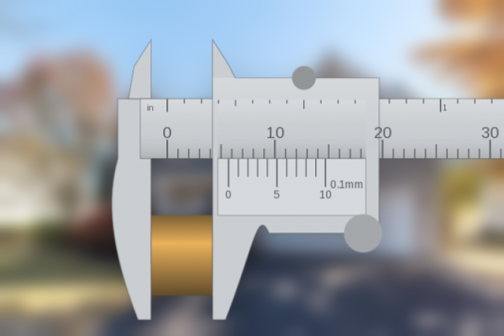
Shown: 5.7 mm
